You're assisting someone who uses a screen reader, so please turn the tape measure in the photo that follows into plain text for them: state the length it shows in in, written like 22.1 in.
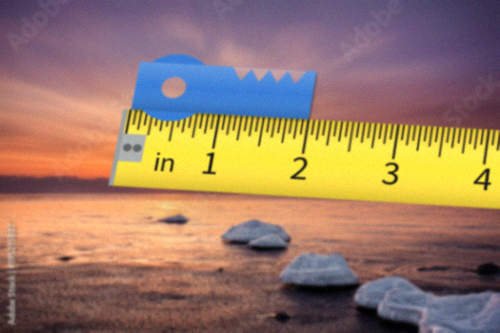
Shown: 2 in
